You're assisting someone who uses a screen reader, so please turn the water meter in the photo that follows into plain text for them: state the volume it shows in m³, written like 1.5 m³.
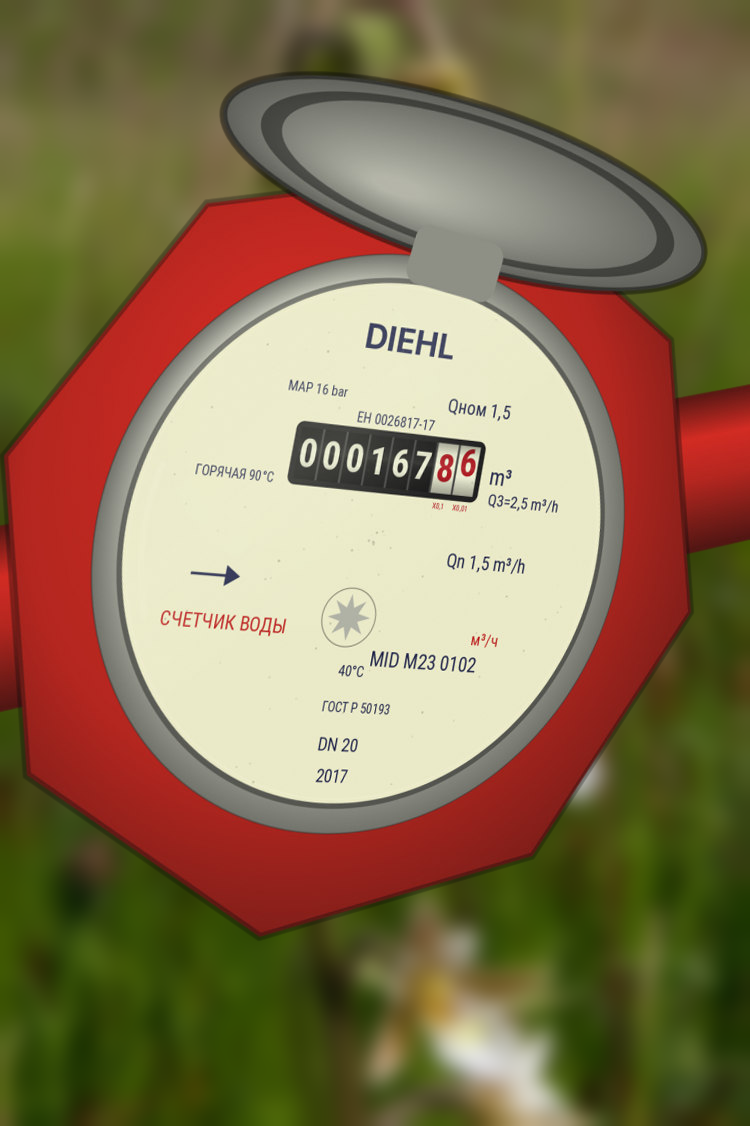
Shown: 167.86 m³
